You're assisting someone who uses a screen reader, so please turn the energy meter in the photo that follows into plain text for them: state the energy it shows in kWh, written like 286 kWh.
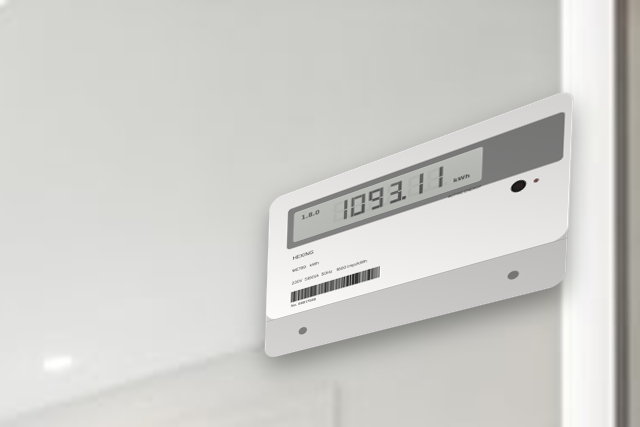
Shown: 1093.11 kWh
